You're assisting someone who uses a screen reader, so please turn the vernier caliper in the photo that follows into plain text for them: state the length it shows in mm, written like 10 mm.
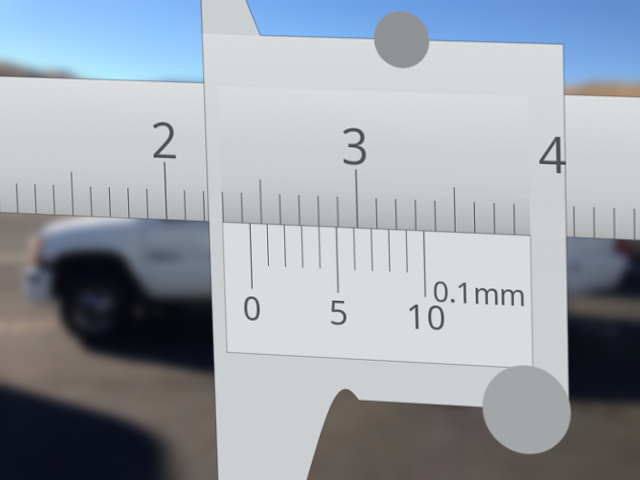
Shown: 24.4 mm
